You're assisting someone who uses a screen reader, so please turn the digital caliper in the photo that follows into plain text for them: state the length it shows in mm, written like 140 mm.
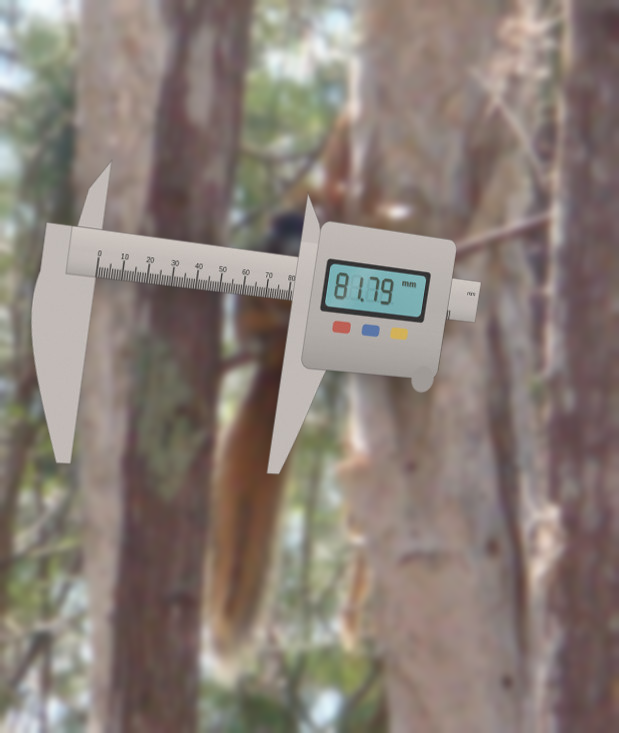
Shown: 81.79 mm
